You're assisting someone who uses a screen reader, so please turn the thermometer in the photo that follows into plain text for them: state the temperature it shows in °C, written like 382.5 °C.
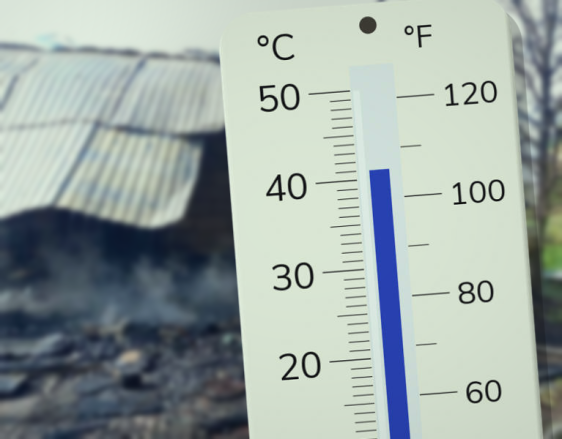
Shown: 41 °C
